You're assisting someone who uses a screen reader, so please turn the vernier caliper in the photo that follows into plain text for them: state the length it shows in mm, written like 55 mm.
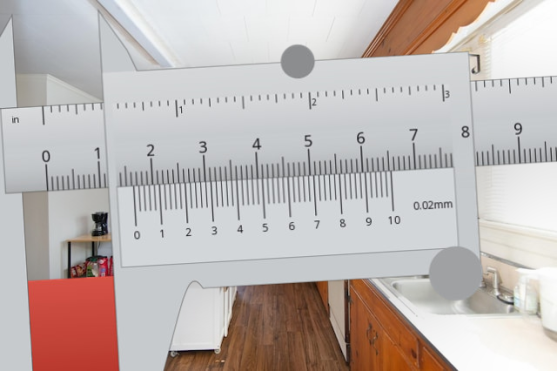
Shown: 16.4 mm
